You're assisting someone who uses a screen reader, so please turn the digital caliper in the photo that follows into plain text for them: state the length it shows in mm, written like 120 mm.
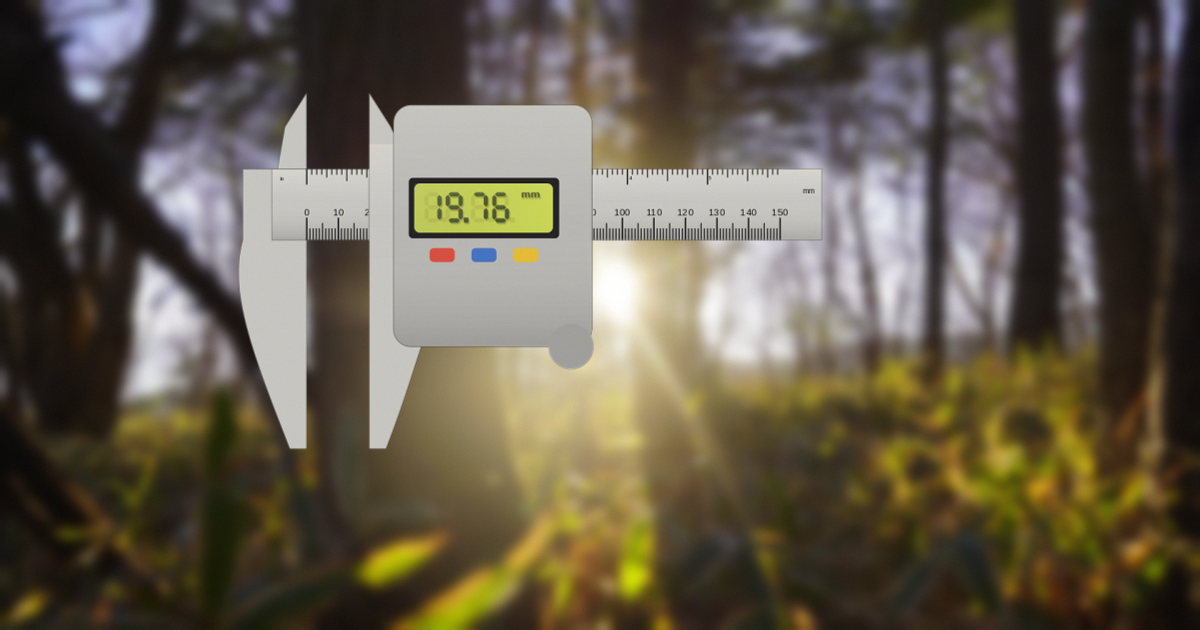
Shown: 19.76 mm
